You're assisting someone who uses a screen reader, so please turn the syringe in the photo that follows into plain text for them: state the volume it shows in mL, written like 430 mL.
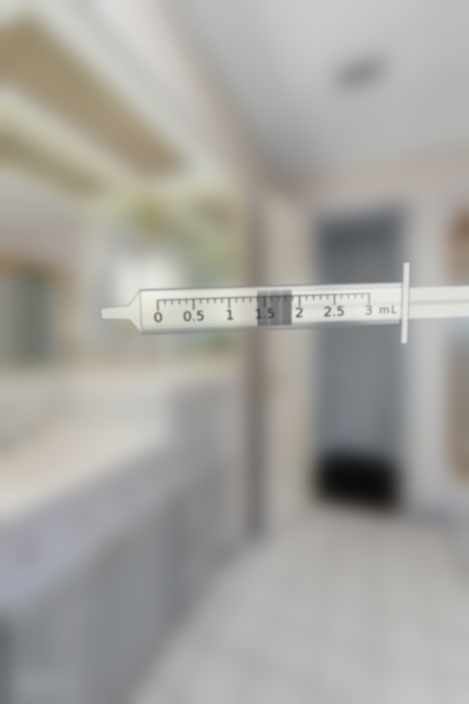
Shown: 1.4 mL
